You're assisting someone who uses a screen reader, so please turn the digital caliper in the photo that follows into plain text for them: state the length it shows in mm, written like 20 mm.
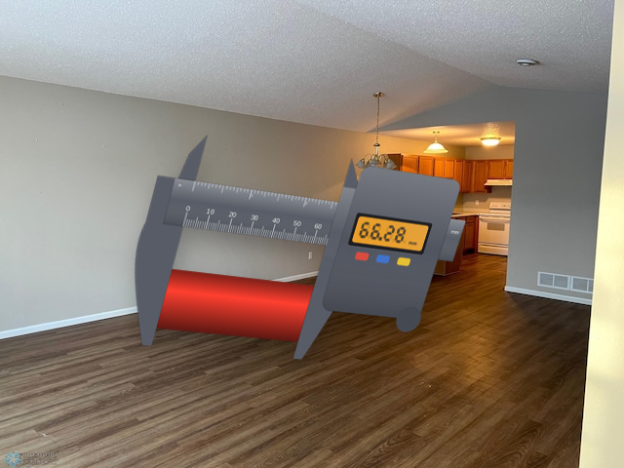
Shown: 66.28 mm
